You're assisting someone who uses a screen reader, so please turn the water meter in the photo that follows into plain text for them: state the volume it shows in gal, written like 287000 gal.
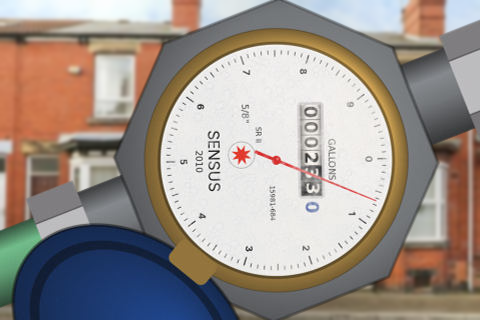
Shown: 2330.6 gal
